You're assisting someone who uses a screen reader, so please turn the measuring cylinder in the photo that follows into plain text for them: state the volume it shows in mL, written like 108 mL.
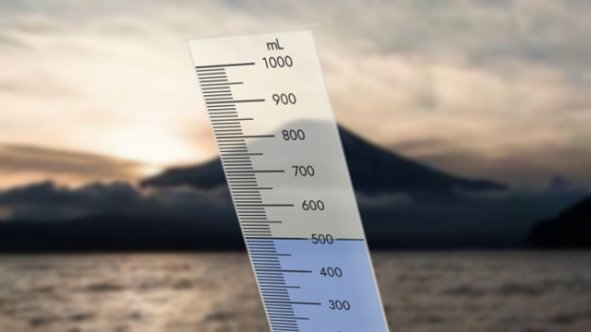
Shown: 500 mL
